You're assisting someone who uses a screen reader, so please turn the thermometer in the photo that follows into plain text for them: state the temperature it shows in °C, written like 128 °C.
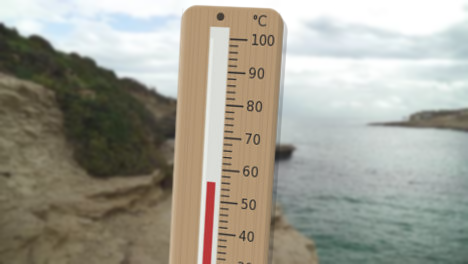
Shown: 56 °C
